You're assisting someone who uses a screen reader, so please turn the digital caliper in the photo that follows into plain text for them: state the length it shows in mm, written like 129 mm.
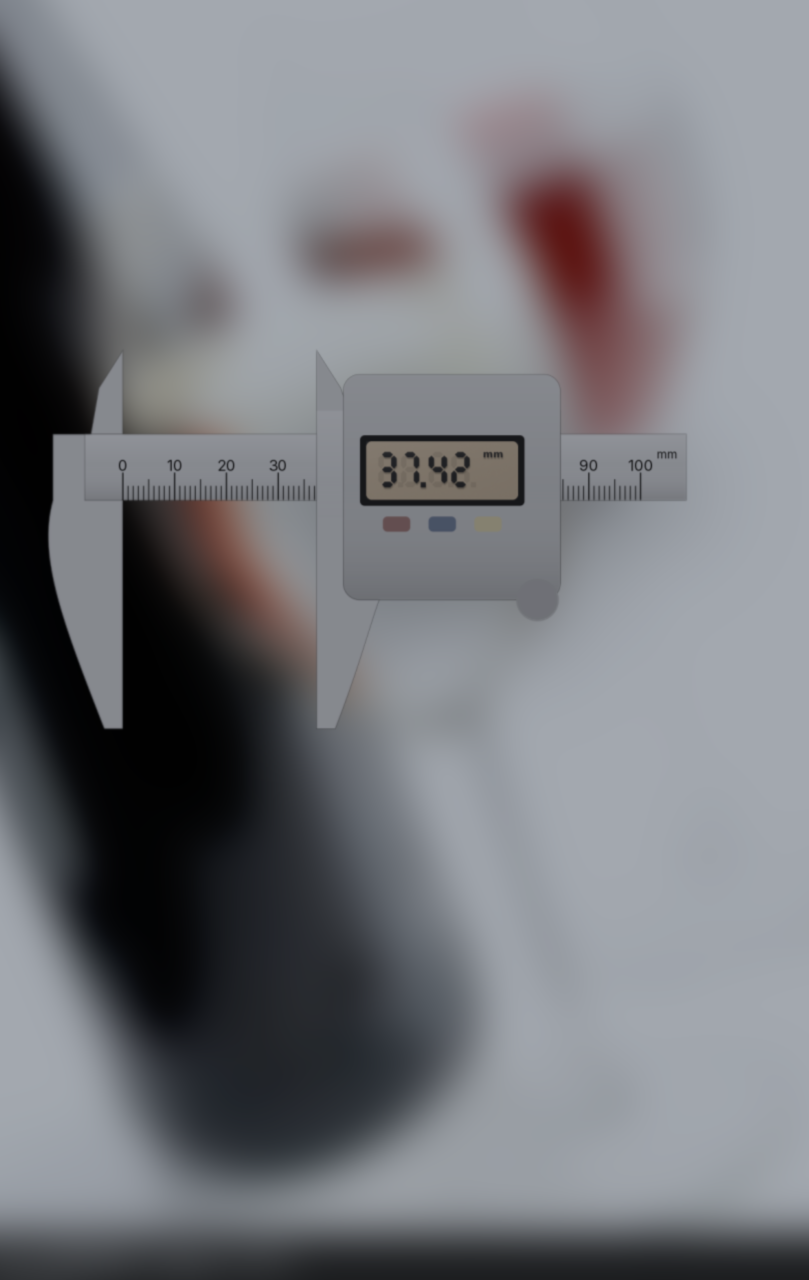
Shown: 37.42 mm
